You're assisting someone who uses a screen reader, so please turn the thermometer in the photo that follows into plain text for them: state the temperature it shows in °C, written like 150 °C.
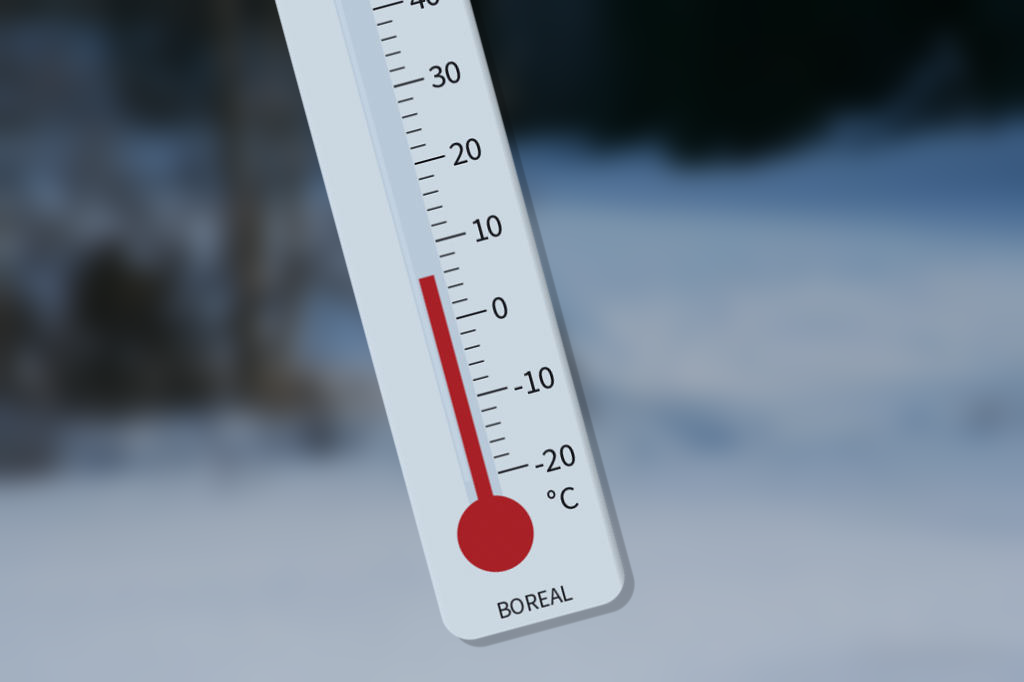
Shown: 6 °C
